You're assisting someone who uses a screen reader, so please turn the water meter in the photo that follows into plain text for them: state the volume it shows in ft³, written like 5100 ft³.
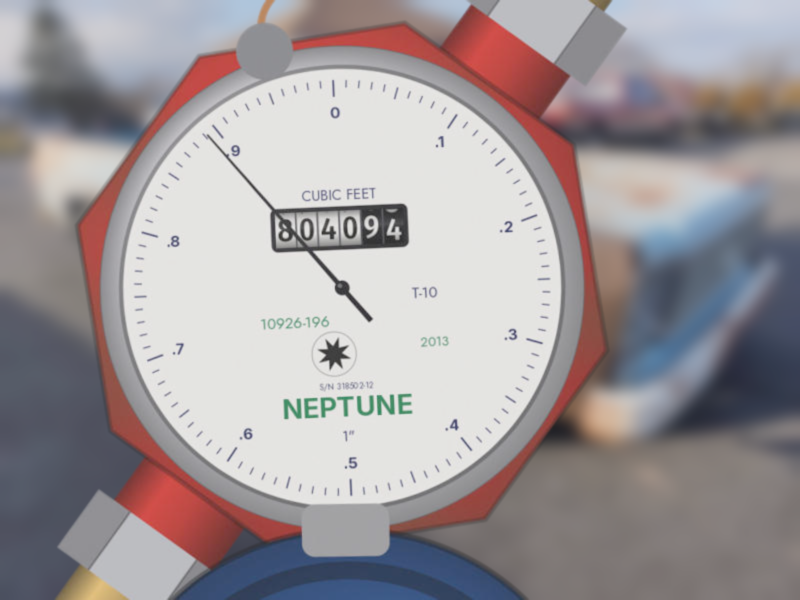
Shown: 804093.89 ft³
